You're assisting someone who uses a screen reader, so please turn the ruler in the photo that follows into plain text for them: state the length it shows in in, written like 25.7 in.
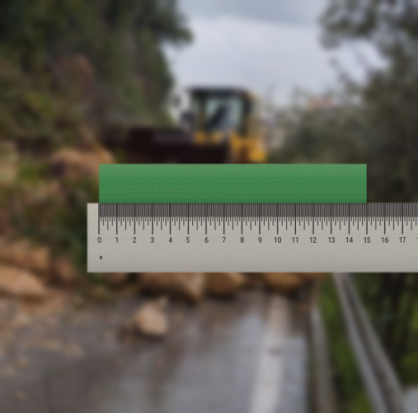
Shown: 15 in
